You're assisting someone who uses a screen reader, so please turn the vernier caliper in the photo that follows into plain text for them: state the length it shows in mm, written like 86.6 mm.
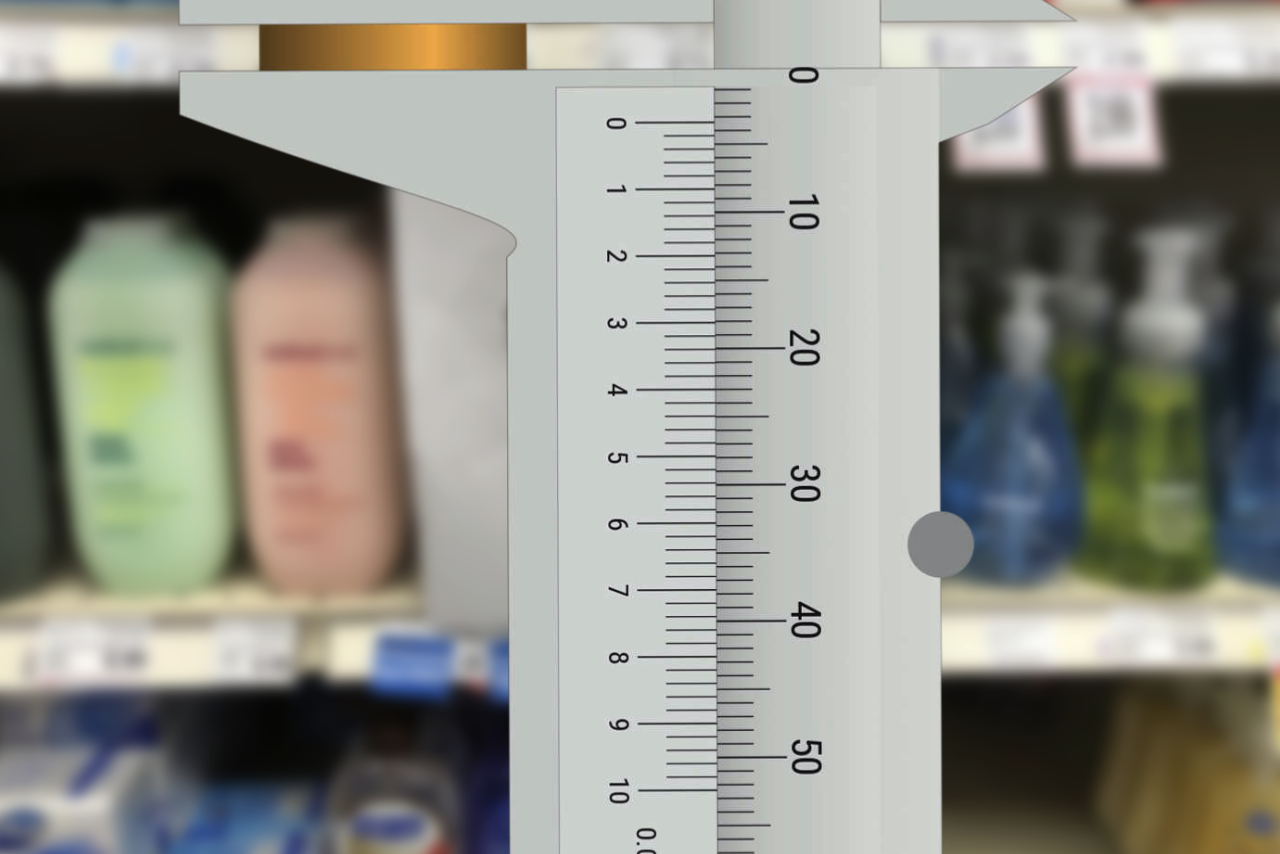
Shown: 3.4 mm
